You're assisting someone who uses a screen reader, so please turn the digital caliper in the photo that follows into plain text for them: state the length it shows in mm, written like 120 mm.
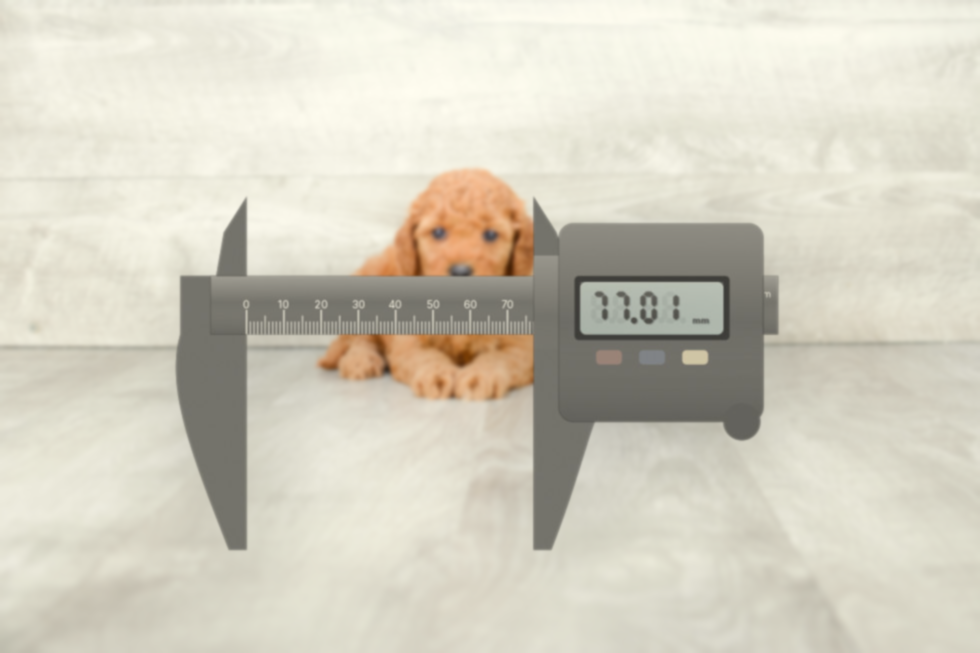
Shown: 77.01 mm
